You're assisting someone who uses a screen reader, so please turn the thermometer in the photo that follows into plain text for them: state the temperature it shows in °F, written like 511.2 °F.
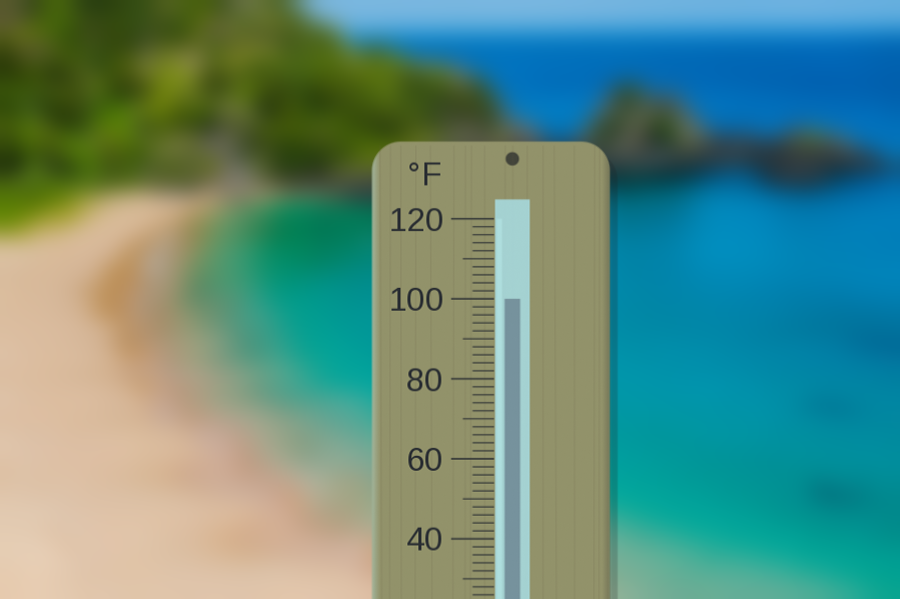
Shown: 100 °F
